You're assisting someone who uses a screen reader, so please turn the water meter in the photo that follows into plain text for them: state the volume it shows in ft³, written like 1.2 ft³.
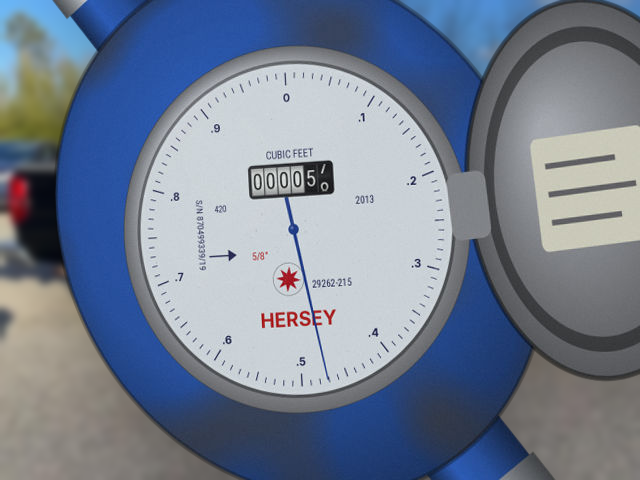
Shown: 57.47 ft³
